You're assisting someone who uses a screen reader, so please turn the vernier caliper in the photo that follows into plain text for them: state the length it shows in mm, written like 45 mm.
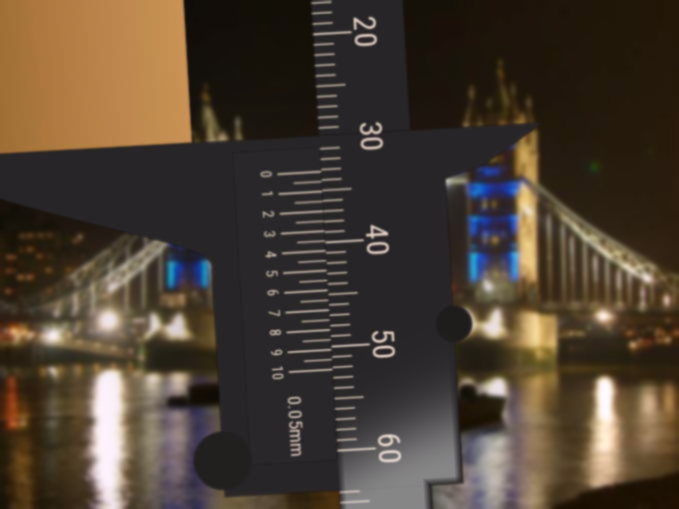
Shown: 33.2 mm
